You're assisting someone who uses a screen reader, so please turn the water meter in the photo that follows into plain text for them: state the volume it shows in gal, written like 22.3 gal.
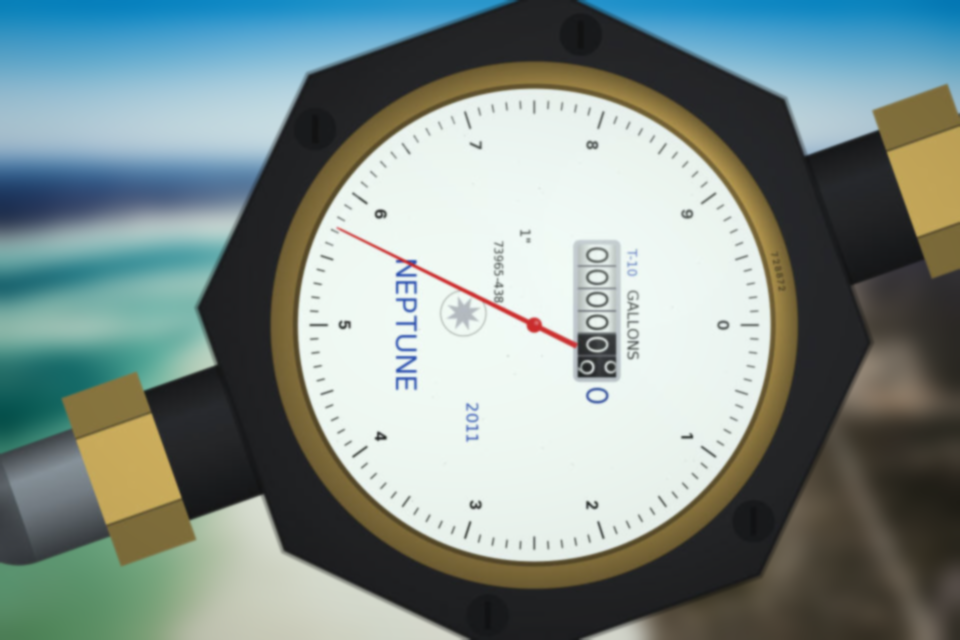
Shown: 85.7 gal
